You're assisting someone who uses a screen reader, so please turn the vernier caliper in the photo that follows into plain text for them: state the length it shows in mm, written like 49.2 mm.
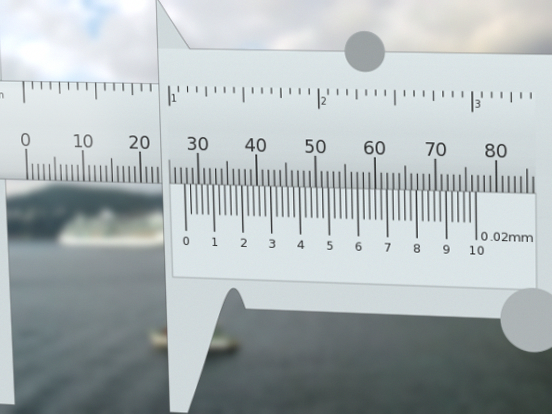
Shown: 27.6 mm
